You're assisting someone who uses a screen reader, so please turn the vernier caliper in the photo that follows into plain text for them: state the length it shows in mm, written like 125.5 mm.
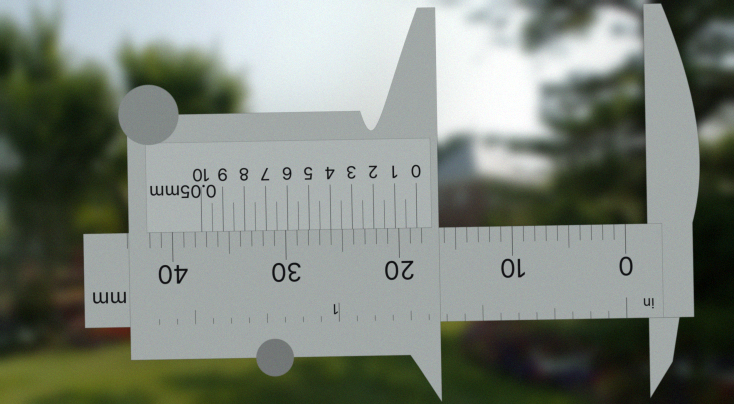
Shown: 18.4 mm
